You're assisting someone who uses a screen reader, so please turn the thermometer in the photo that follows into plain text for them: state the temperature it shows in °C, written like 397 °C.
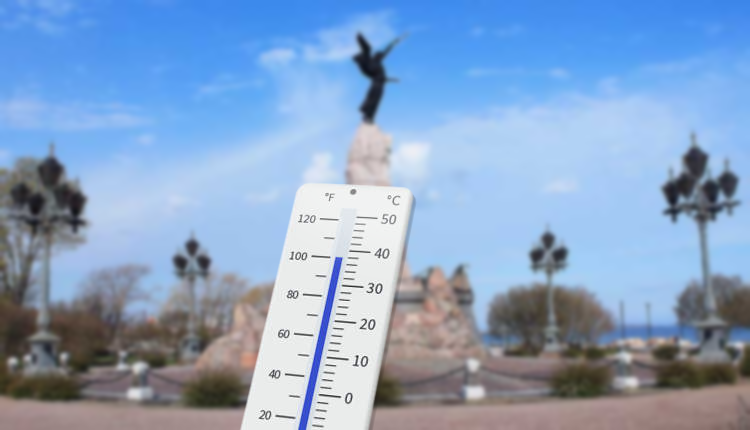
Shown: 38 °C
